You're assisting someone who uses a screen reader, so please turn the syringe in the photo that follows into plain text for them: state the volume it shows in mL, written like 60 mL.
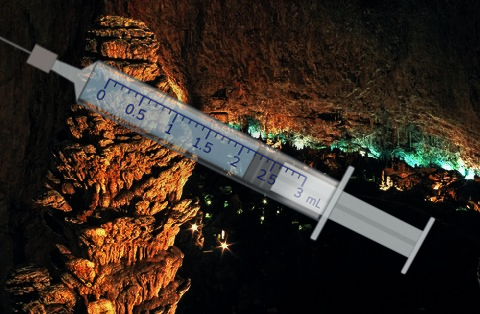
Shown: 2.2 mL
